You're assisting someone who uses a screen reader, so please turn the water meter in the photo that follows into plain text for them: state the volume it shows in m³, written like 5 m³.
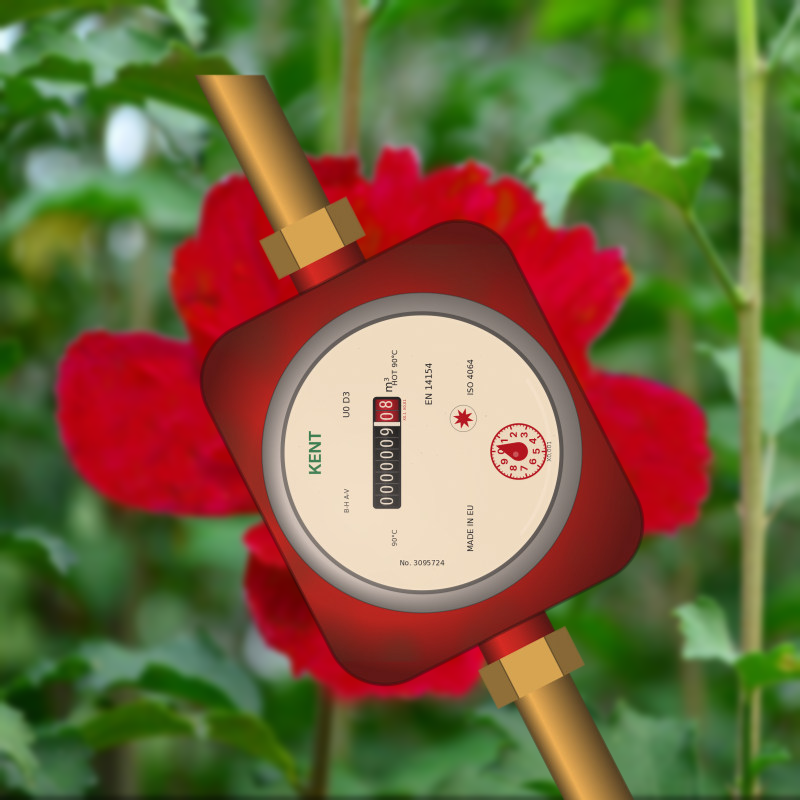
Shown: 9.080 m³
